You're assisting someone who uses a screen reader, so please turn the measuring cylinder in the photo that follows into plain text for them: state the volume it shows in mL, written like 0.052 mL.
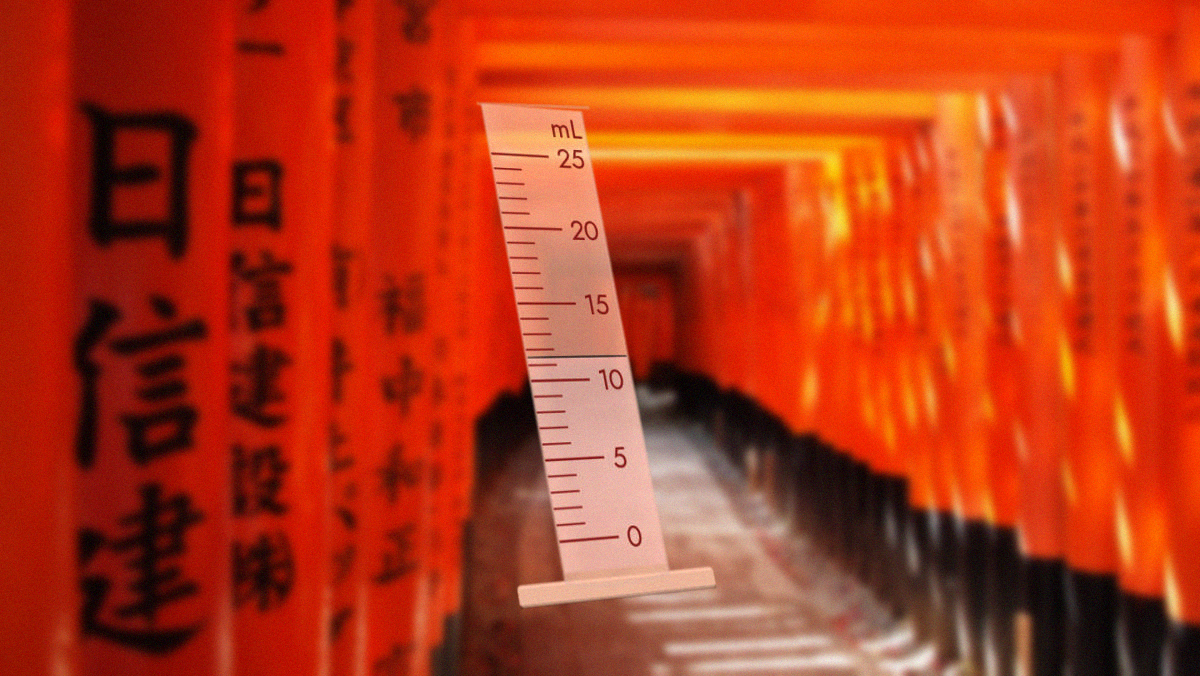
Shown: 11.5 mL
